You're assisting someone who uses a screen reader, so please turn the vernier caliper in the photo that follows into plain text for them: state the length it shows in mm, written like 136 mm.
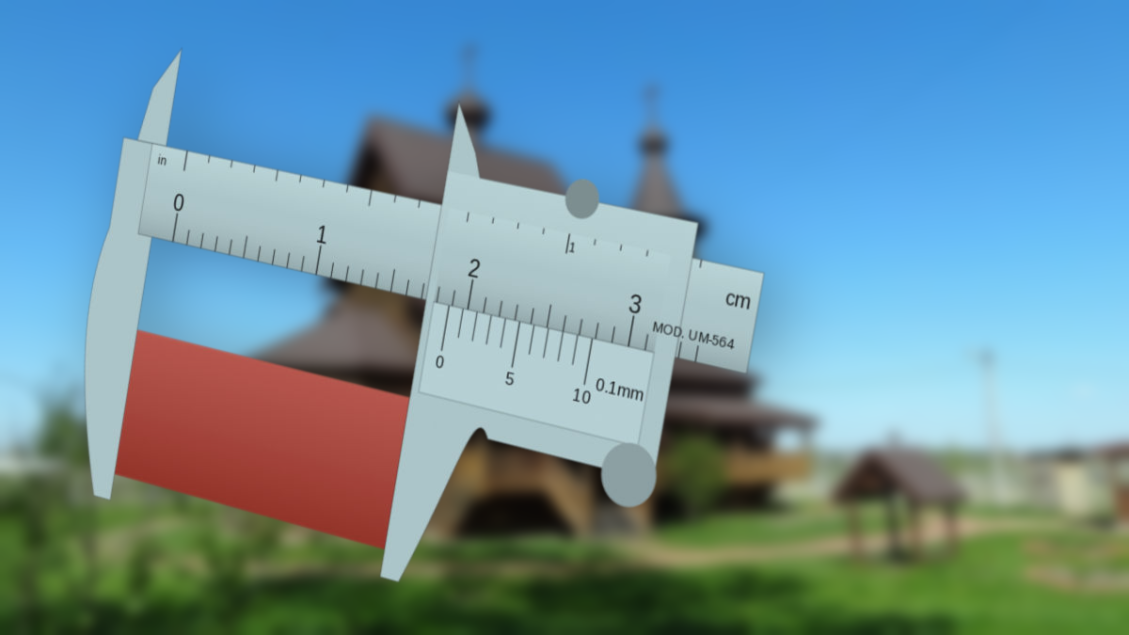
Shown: 18.8 mm
